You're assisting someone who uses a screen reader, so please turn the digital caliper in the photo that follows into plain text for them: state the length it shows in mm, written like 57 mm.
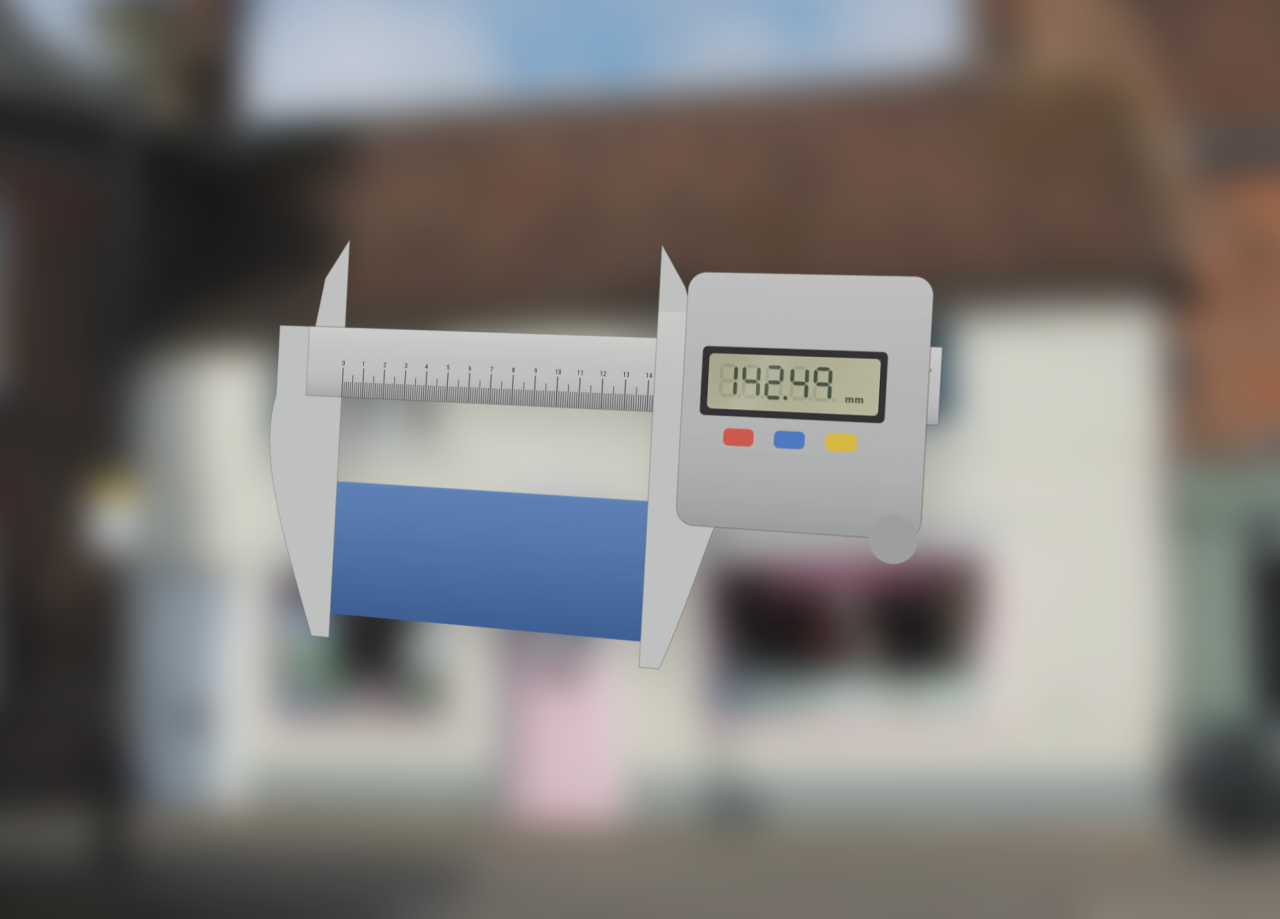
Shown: 142.49 mm
